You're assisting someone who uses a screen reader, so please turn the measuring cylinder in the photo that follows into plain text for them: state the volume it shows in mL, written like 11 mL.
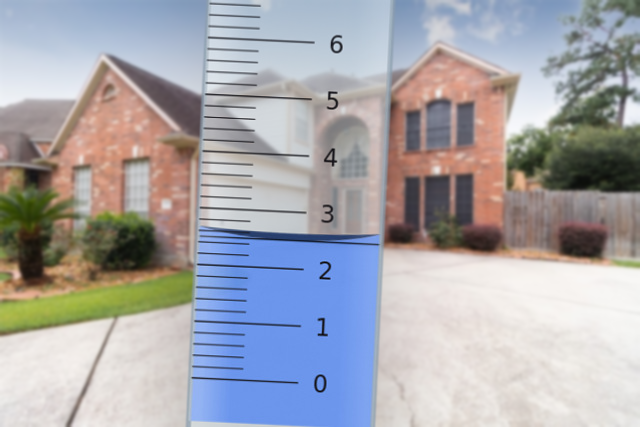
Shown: 2.5 mL
